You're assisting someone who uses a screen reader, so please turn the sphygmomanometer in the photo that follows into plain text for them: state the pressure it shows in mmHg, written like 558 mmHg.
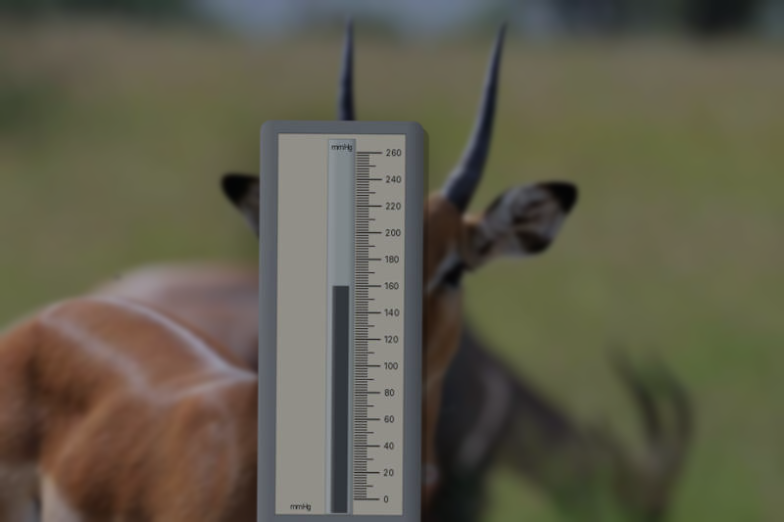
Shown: 160 mmHg
